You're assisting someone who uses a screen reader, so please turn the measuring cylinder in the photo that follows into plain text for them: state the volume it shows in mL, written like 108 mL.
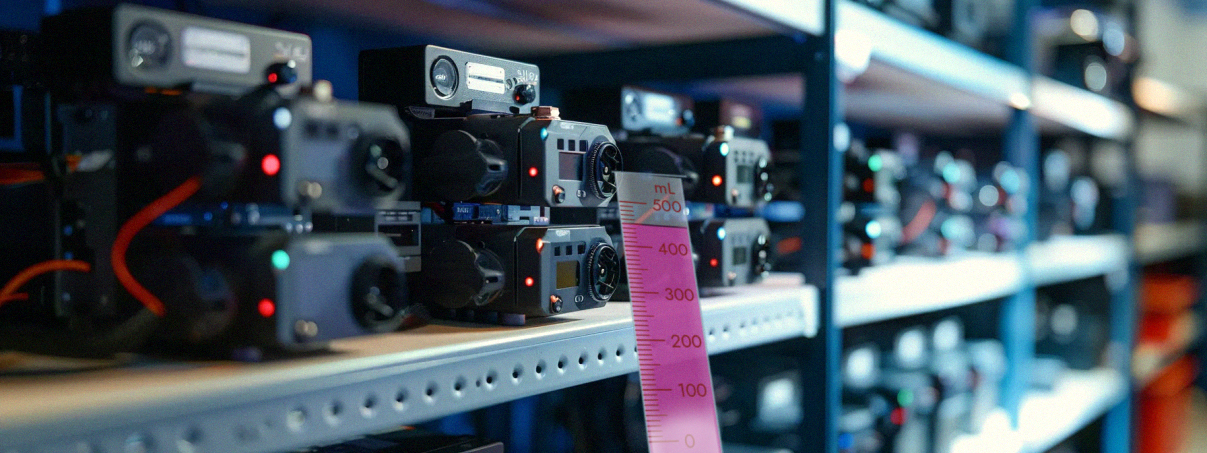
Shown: 450 mL
